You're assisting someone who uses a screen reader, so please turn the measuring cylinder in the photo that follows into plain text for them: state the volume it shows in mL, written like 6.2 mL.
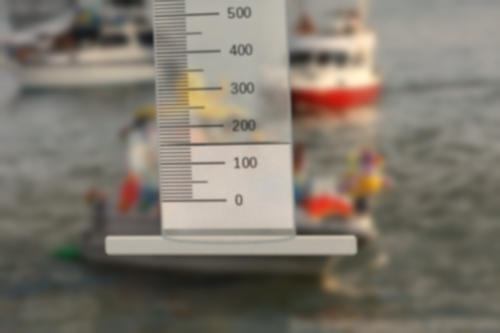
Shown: 150 mL
